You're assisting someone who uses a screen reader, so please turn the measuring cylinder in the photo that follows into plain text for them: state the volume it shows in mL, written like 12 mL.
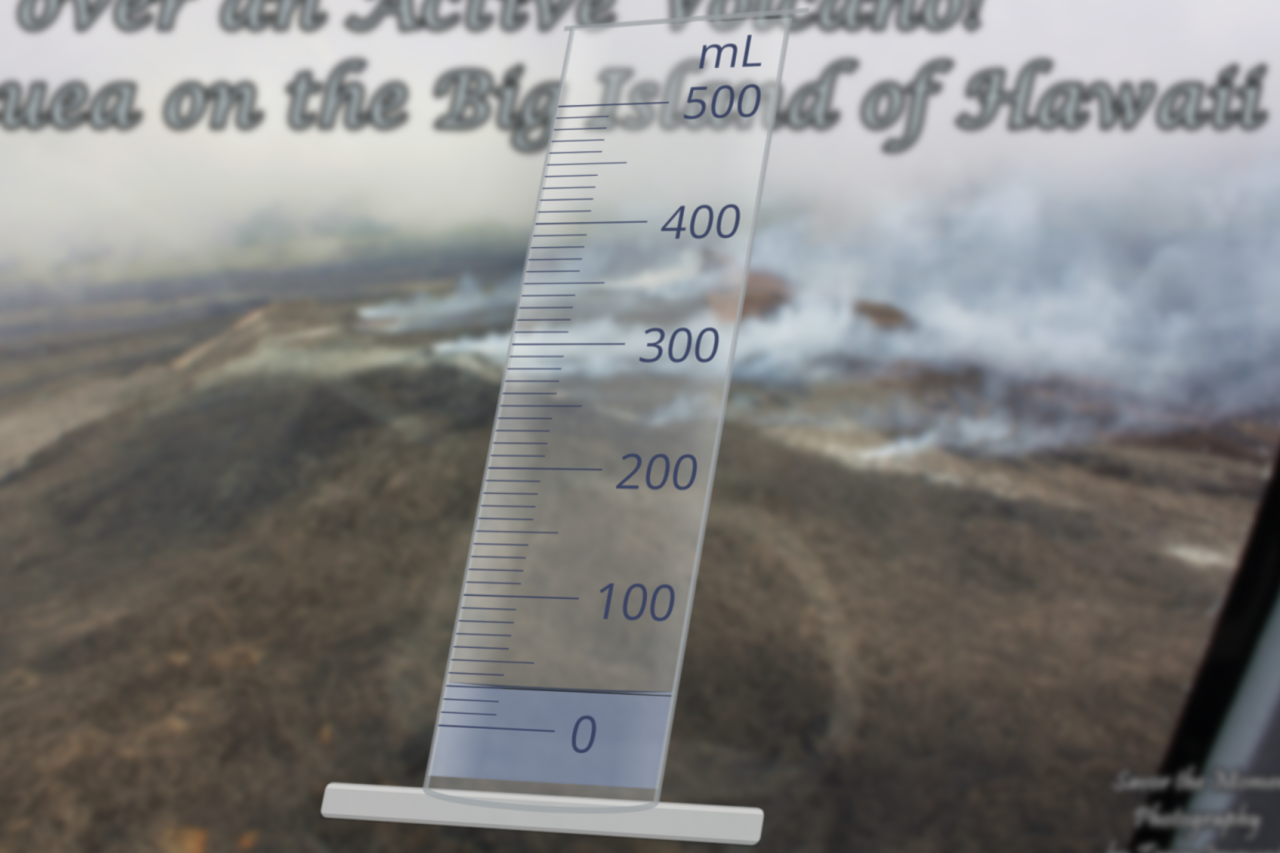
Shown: 30 mL
